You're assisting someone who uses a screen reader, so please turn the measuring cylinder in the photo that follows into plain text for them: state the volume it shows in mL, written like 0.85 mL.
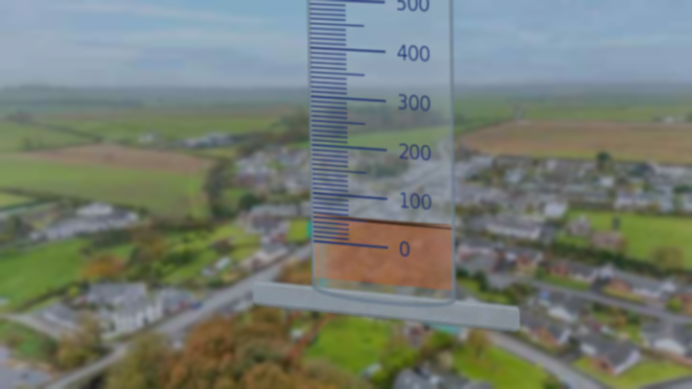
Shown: 50 mL
